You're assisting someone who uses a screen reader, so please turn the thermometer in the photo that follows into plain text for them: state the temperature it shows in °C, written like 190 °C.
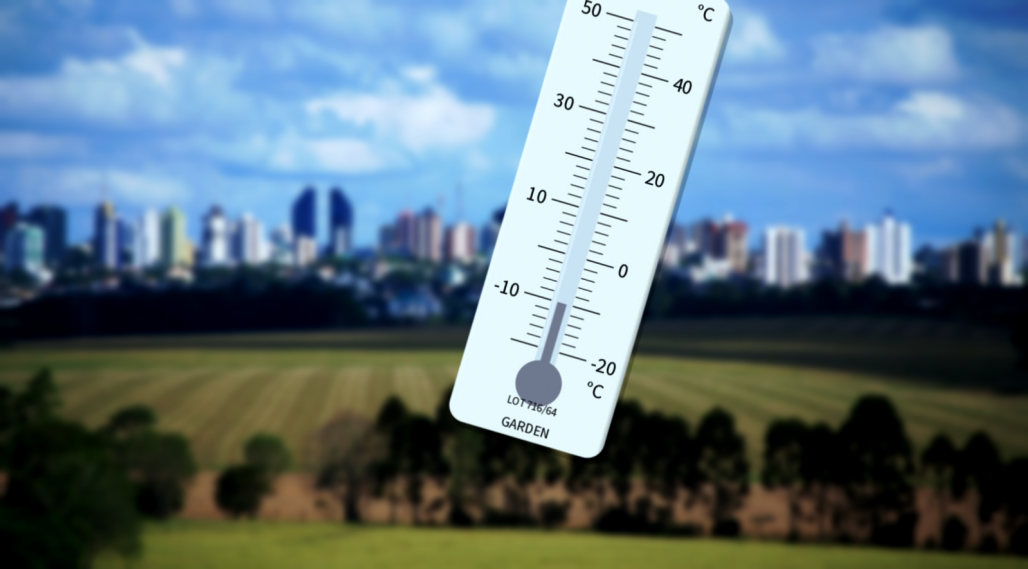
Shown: -10 °C
